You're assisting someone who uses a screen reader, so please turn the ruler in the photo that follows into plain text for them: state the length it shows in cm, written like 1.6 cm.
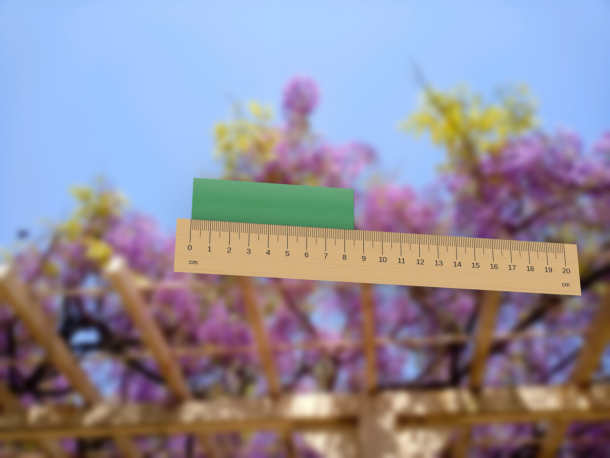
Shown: 8.5 cm
